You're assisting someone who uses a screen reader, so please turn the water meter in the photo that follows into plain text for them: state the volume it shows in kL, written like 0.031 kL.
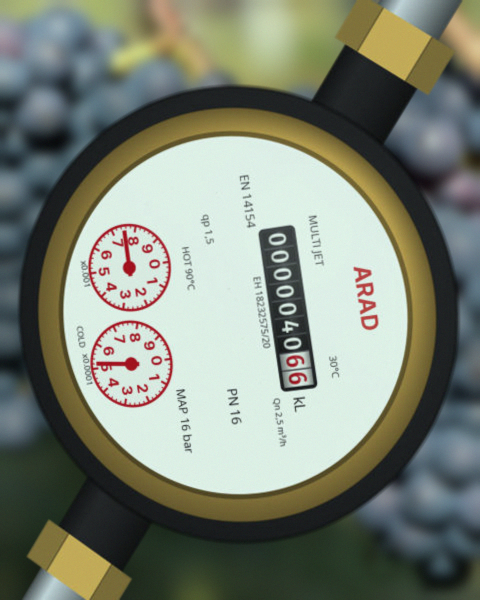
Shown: 40.6675 kL
